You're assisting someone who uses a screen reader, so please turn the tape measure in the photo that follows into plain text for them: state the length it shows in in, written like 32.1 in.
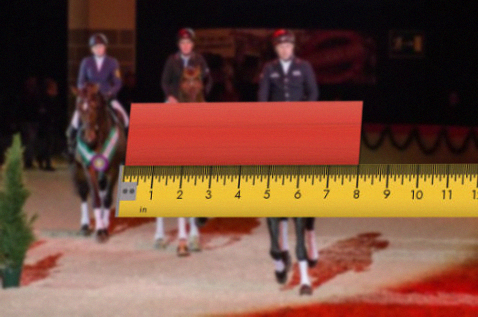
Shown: 8 in
